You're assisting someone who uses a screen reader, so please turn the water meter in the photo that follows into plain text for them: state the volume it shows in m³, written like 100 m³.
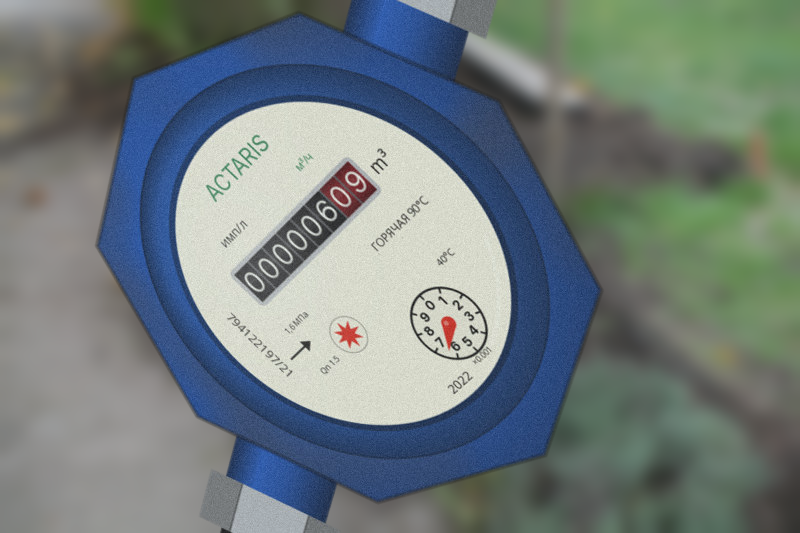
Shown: 6.096 m³
